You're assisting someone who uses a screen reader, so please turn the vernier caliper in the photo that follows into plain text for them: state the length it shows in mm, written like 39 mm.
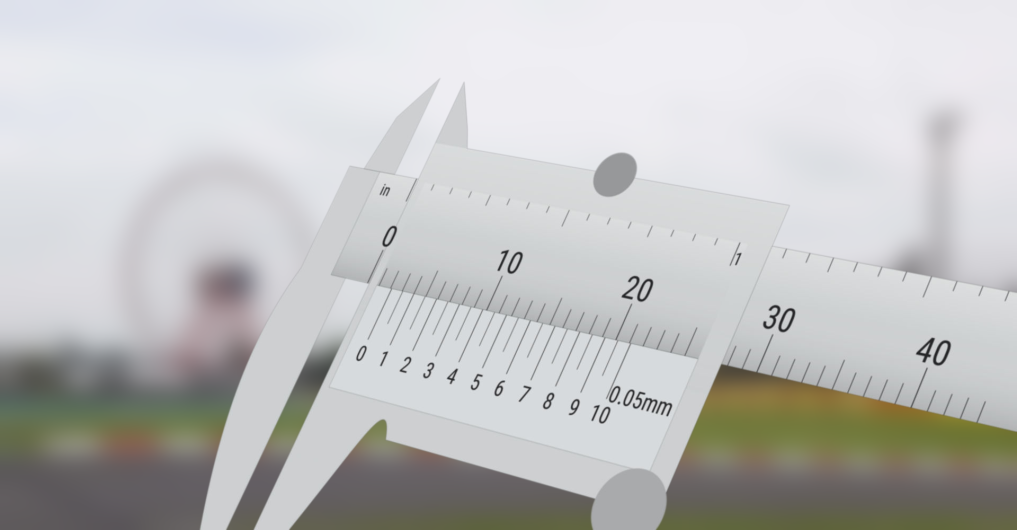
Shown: 2.1 mm
